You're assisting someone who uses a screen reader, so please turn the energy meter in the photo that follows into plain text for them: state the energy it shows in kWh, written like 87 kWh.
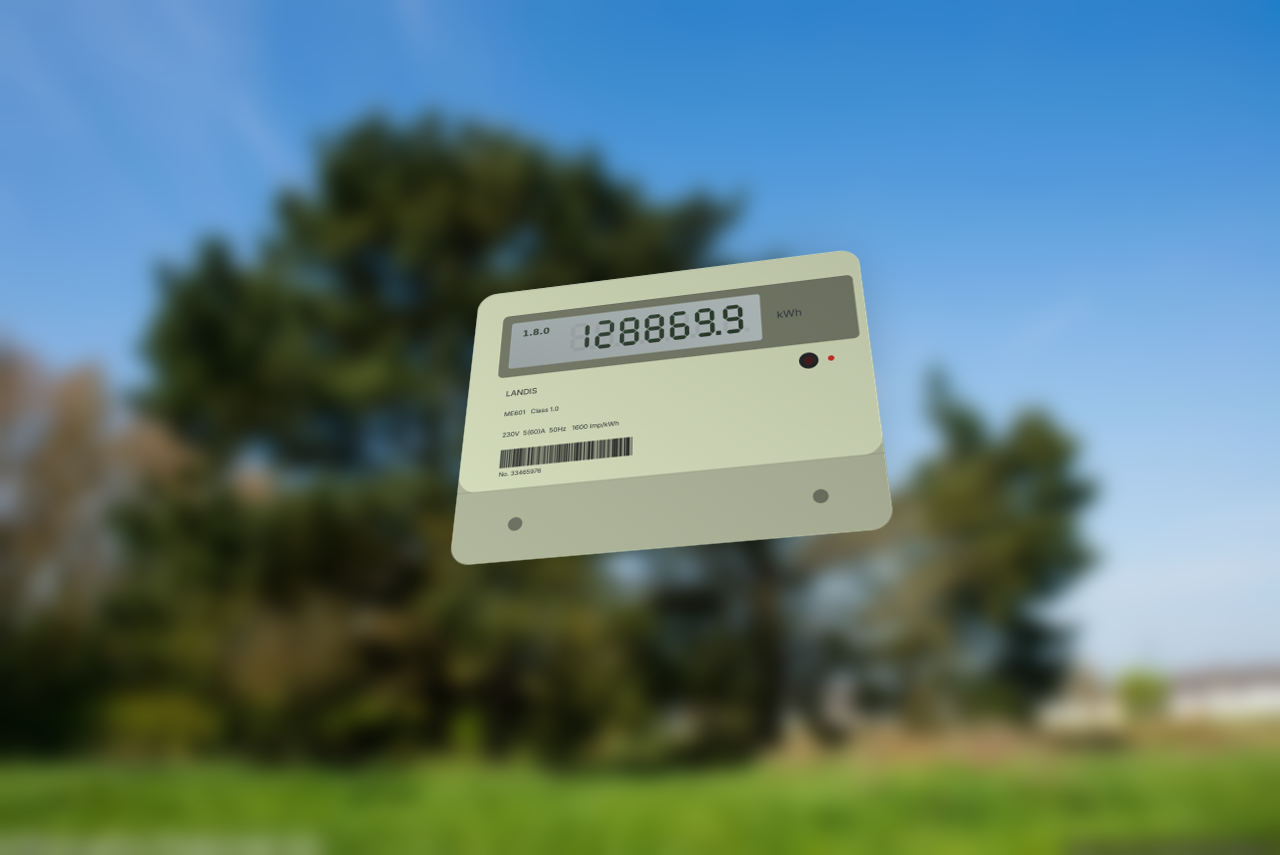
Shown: 128869.9 kWh
